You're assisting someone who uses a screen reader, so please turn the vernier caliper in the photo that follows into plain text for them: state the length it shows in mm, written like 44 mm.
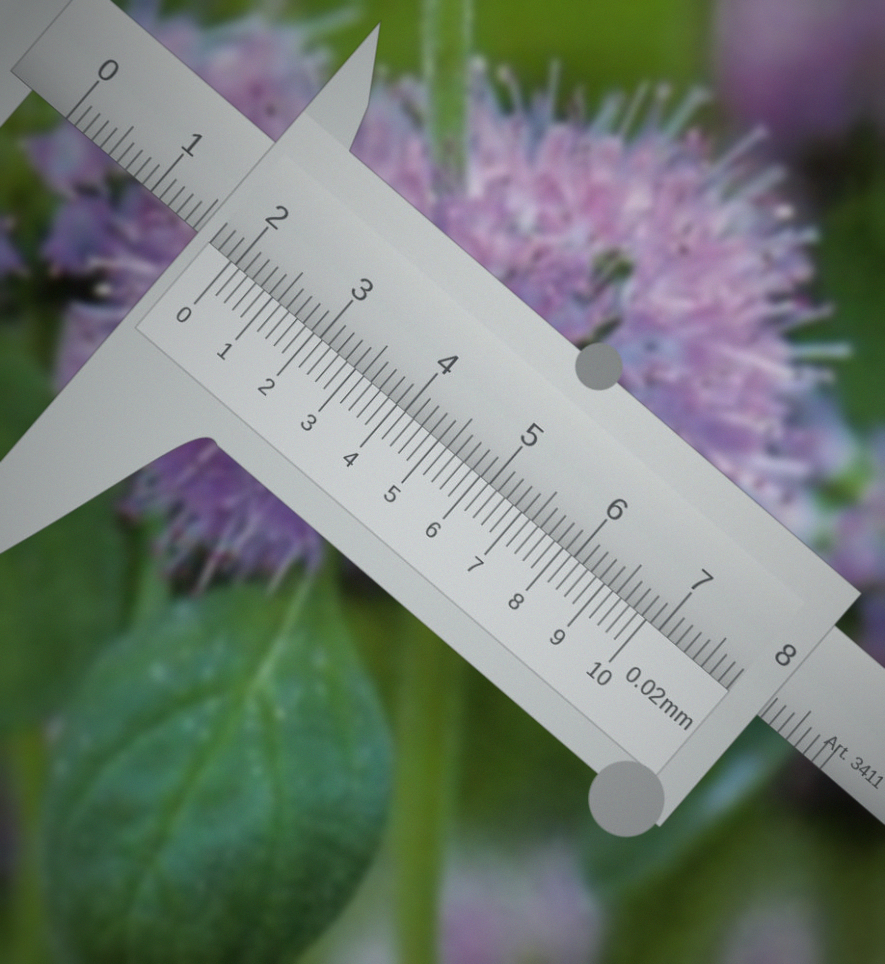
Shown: 19.5 mm
